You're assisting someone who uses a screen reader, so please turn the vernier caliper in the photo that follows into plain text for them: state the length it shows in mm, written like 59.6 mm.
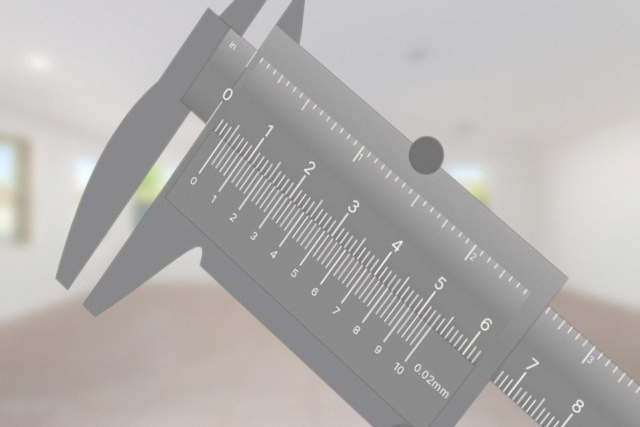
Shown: 4.0 mm
